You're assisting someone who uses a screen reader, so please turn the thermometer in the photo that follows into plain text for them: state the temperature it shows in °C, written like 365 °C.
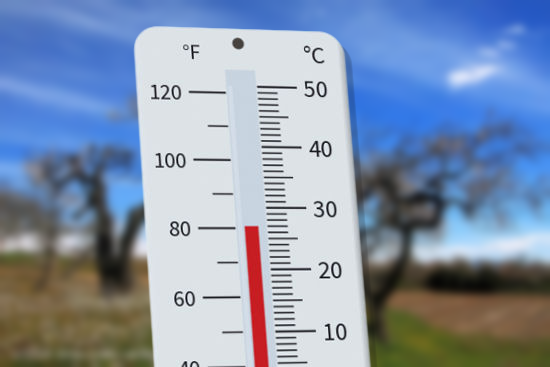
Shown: 27 °C
